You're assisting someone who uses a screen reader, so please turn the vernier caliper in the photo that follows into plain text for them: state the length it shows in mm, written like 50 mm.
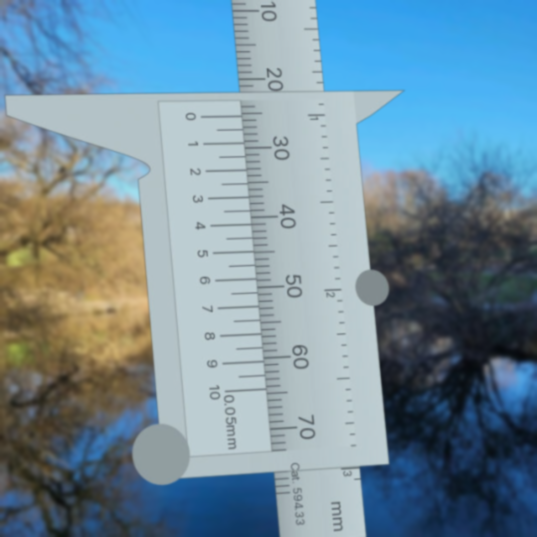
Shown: 25.4 mm
